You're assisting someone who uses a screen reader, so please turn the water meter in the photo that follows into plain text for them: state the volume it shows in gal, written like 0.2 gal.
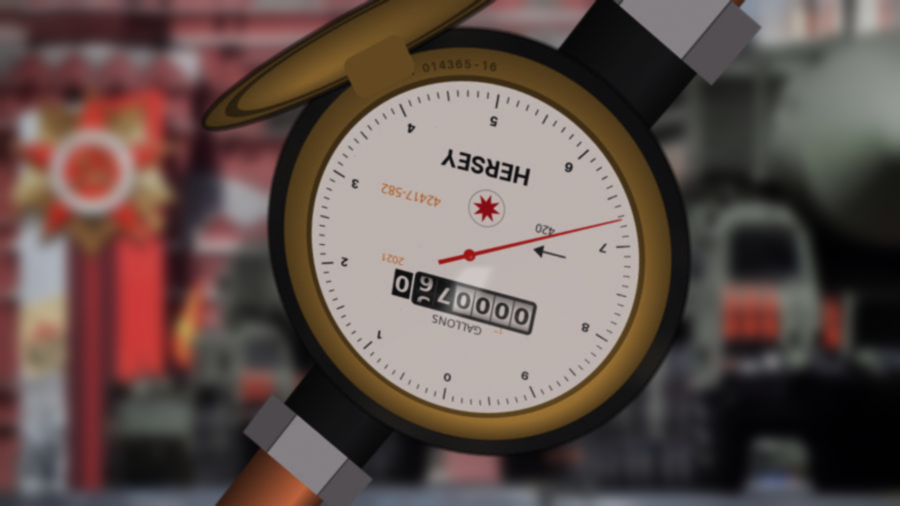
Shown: 756.7 gal
